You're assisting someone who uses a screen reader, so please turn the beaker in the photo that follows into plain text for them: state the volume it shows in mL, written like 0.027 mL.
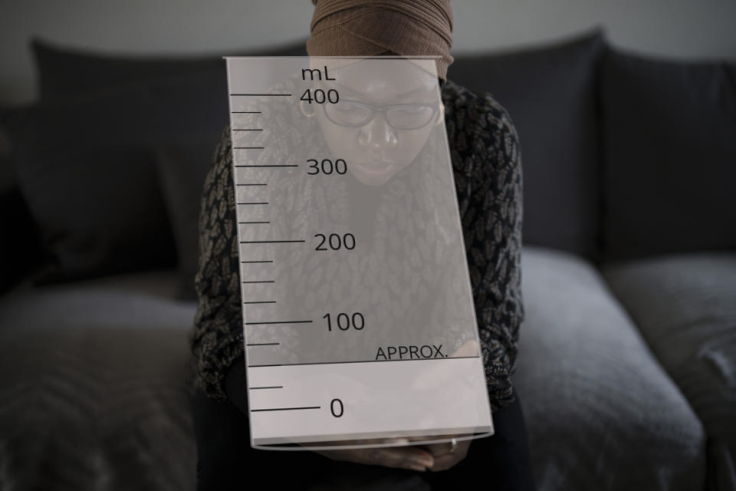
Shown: 50 mL
